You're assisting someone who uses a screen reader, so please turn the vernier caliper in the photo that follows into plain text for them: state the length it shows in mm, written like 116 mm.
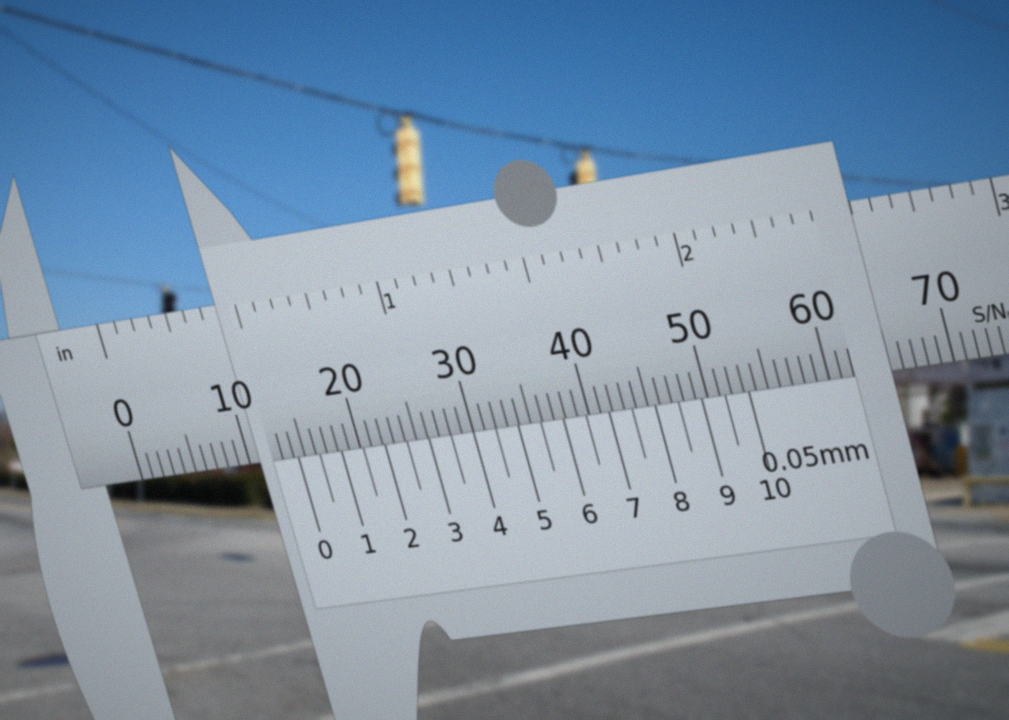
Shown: 14.4 mm
